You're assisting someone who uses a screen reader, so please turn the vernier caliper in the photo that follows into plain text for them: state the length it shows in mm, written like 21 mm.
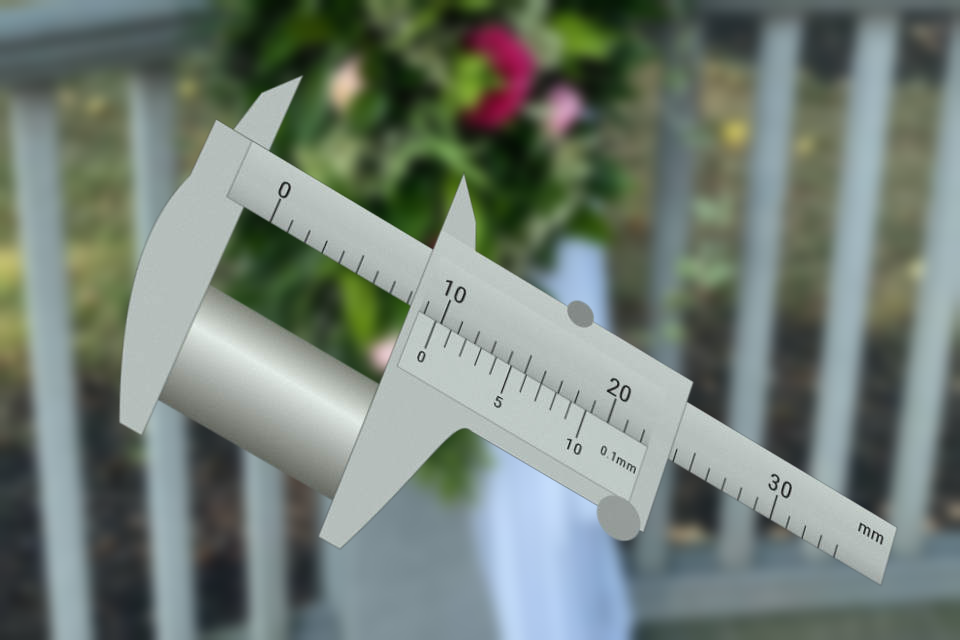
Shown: 9.7 mm
